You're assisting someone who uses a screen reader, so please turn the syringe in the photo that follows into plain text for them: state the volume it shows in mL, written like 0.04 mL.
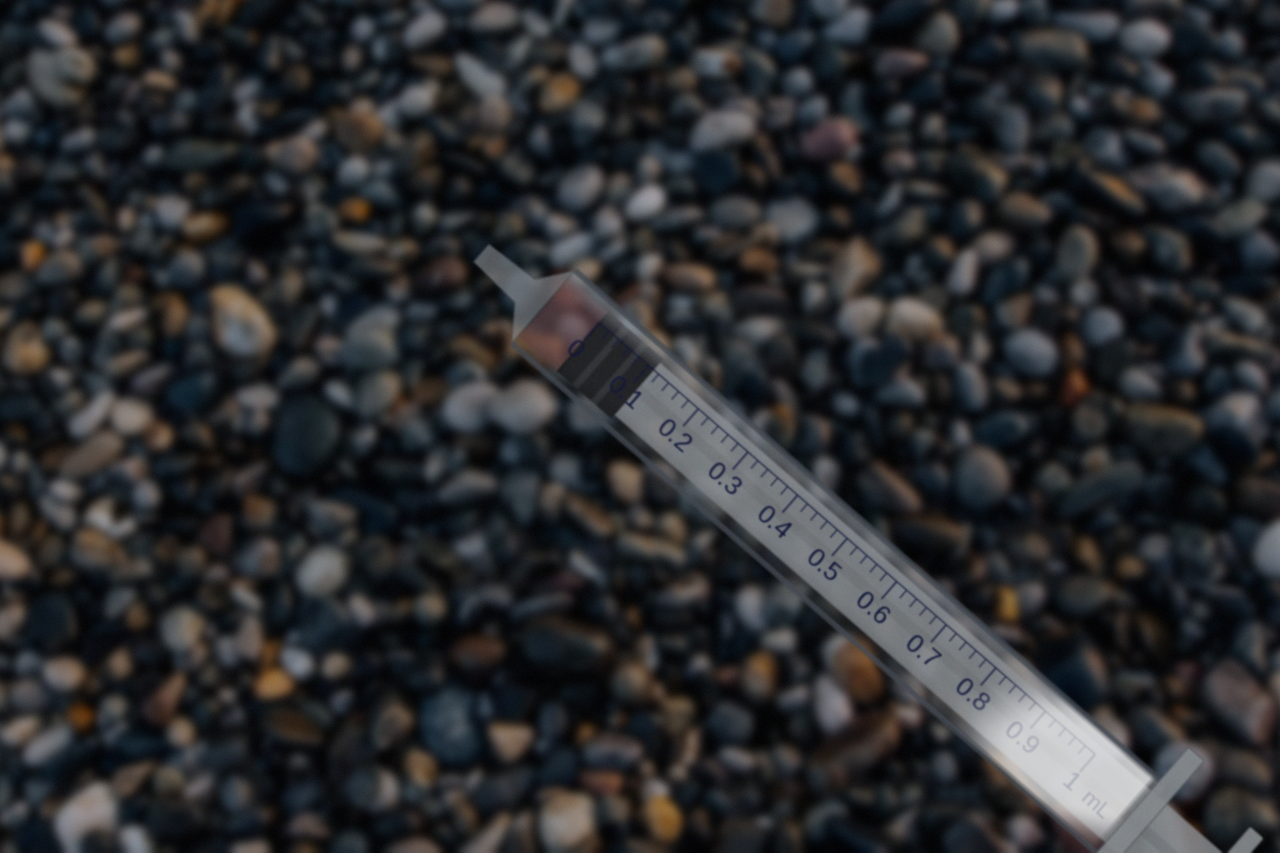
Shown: 0 mL
